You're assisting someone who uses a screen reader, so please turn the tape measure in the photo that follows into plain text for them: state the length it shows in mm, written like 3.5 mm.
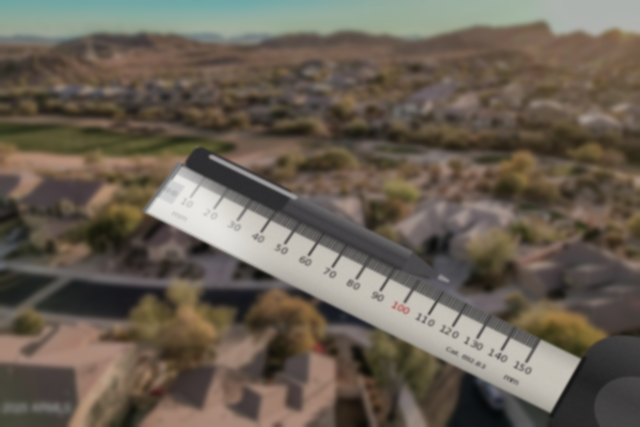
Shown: 110 mm
